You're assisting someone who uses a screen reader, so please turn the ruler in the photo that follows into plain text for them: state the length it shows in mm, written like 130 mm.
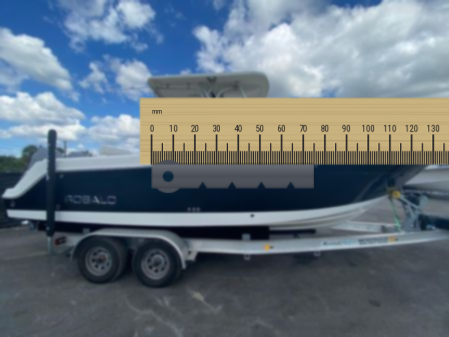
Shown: 75 mm
